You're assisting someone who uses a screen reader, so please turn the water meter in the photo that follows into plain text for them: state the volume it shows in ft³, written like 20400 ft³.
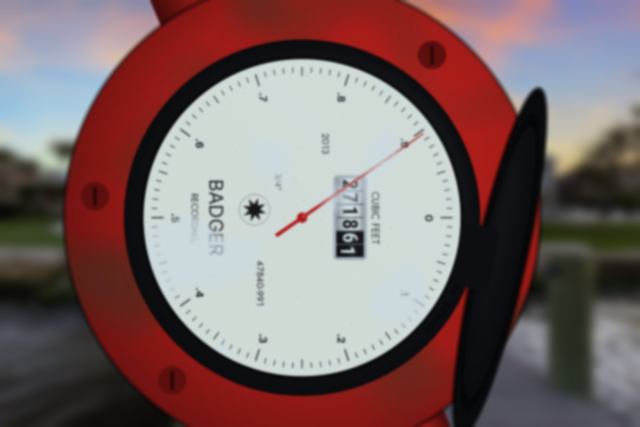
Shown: 271860.90 ft³
